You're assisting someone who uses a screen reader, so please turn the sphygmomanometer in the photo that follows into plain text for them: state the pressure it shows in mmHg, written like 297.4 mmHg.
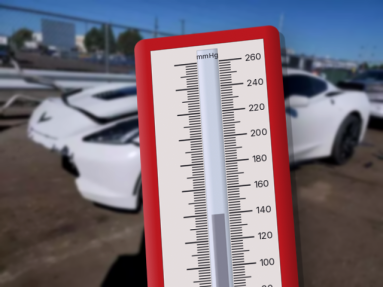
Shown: 140 mmHg
